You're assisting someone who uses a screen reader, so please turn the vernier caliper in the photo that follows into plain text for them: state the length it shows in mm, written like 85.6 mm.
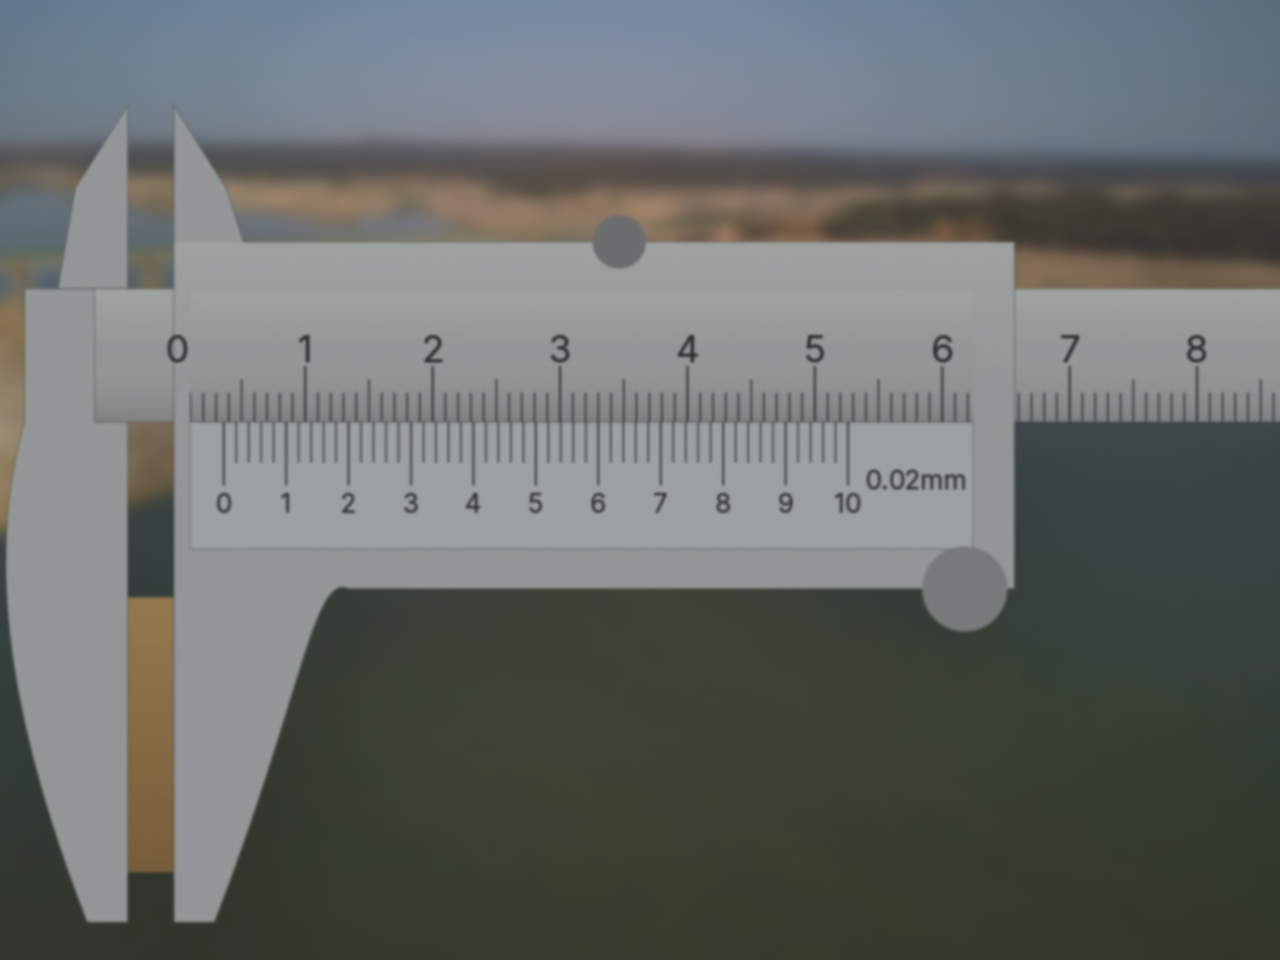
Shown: 3.6 mm
